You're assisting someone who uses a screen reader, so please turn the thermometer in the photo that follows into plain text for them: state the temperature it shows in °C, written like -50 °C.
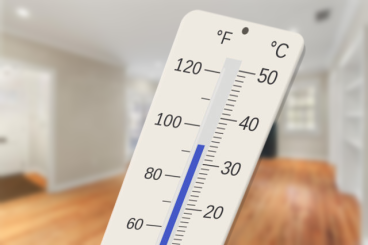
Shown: 34 °C
